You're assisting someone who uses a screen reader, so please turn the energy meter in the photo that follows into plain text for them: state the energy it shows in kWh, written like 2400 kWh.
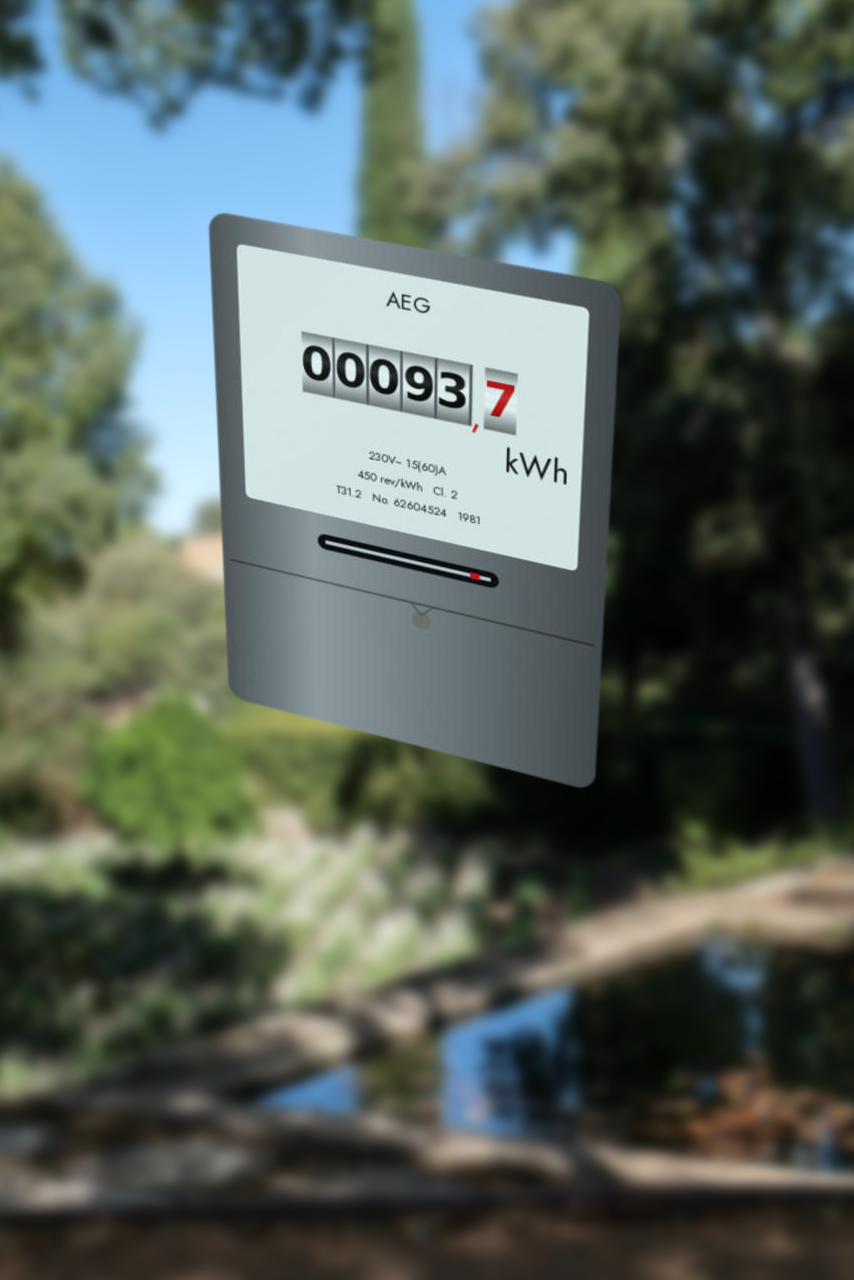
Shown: 93.7 kWh
